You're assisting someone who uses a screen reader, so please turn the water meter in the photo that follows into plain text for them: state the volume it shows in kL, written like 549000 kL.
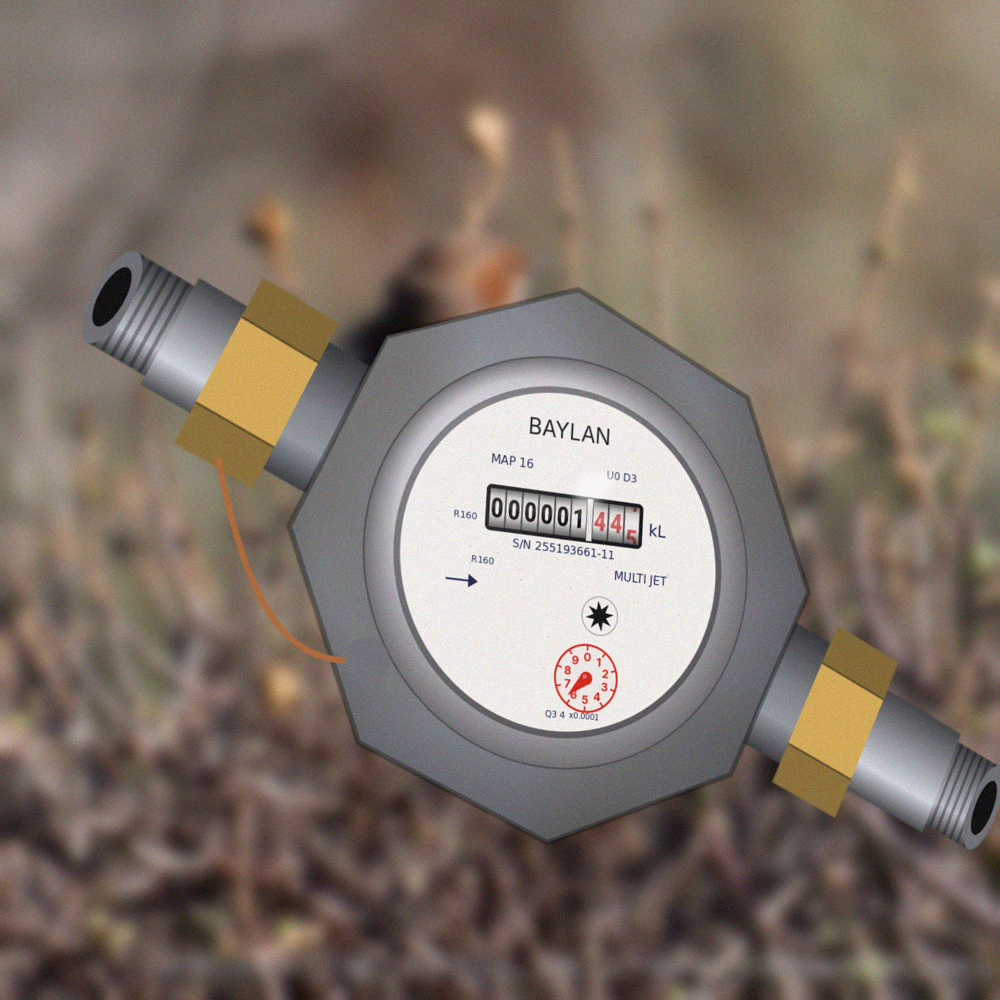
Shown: 1.4446 kL
